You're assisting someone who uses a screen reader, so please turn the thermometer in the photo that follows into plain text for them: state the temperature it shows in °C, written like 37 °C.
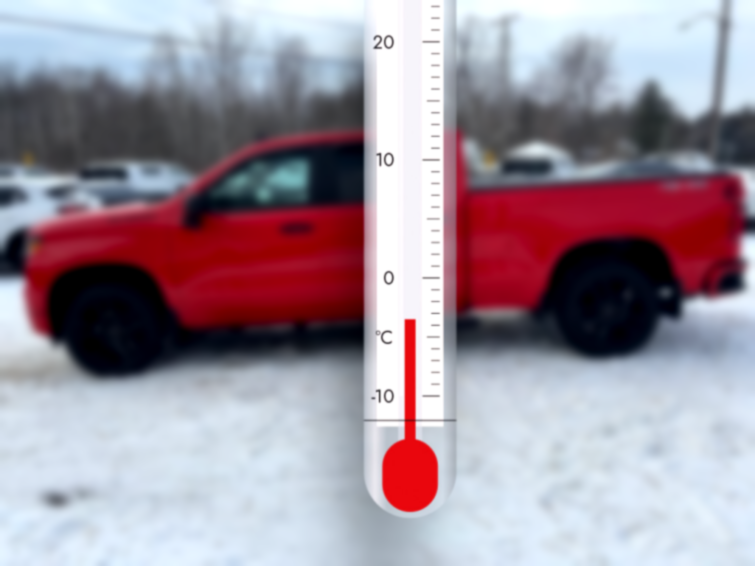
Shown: -3.5 °C
